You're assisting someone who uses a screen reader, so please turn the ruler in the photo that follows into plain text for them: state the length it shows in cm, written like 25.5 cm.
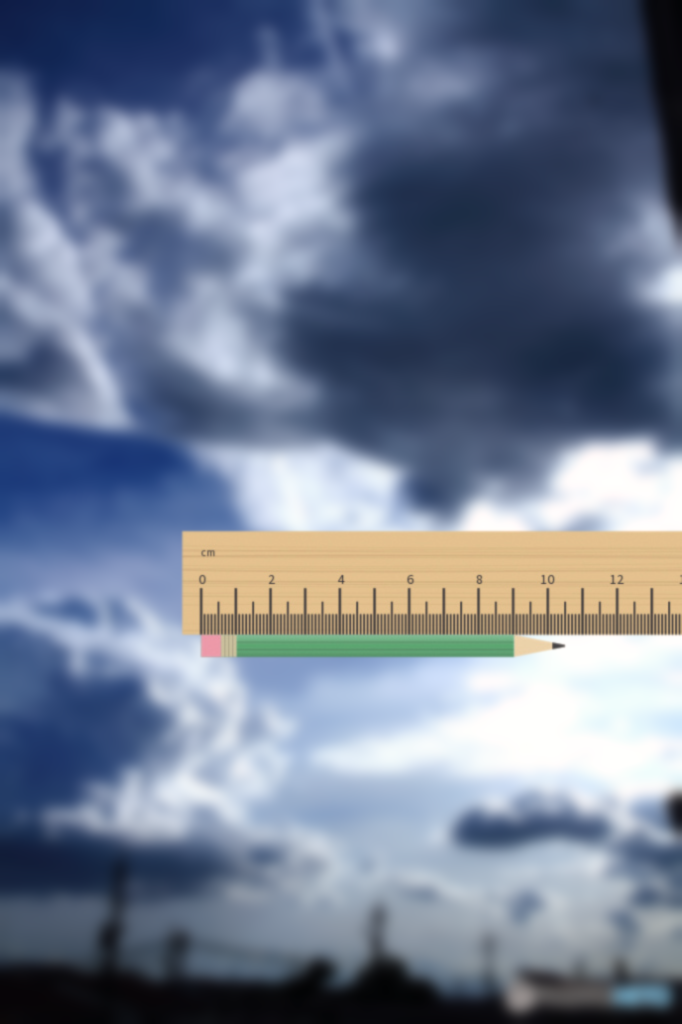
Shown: 10.5 cm
